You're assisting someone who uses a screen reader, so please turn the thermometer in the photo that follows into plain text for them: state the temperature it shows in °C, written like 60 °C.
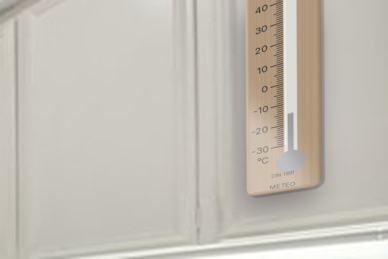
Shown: -15 °C
